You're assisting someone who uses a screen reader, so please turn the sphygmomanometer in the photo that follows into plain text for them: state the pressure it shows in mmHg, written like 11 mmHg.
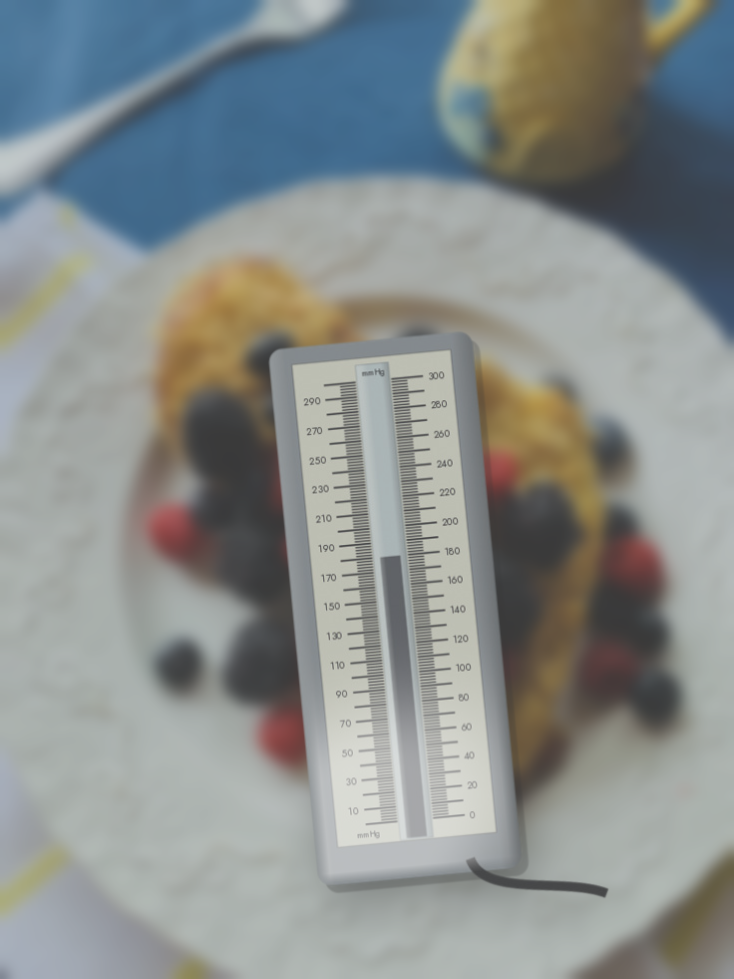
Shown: 180 mmHg
